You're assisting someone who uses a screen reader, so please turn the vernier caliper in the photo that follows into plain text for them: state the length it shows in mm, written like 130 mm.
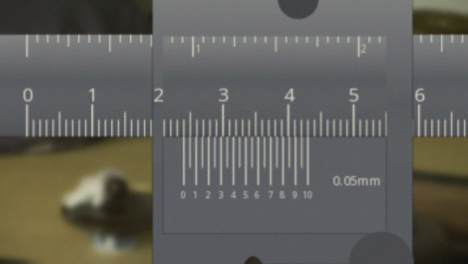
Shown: 24.0 mm
